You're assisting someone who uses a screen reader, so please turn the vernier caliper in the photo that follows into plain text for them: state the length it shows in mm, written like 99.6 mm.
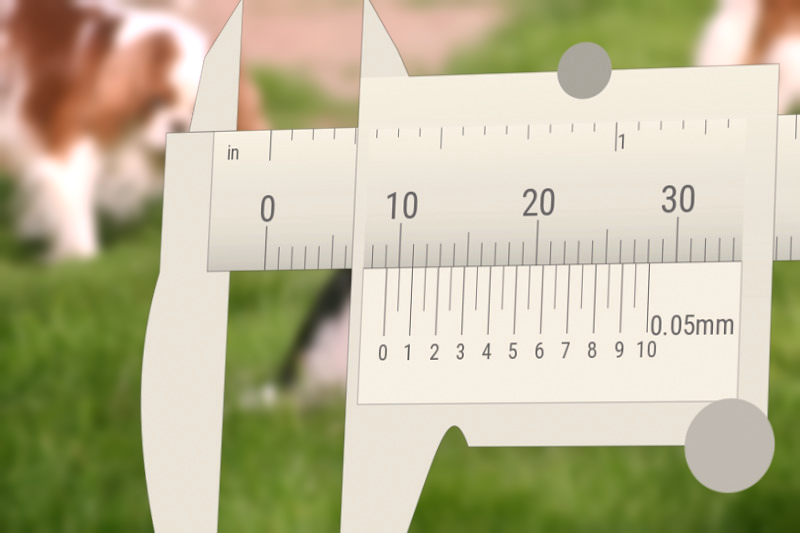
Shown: 9.1 mm
